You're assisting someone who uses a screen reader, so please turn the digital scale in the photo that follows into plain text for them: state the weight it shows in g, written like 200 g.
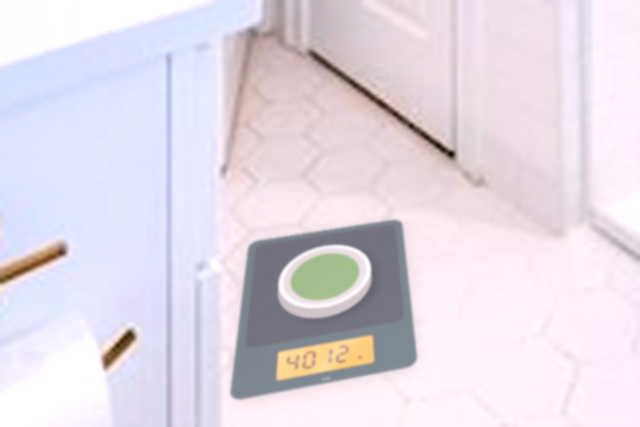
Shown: 4012 g
